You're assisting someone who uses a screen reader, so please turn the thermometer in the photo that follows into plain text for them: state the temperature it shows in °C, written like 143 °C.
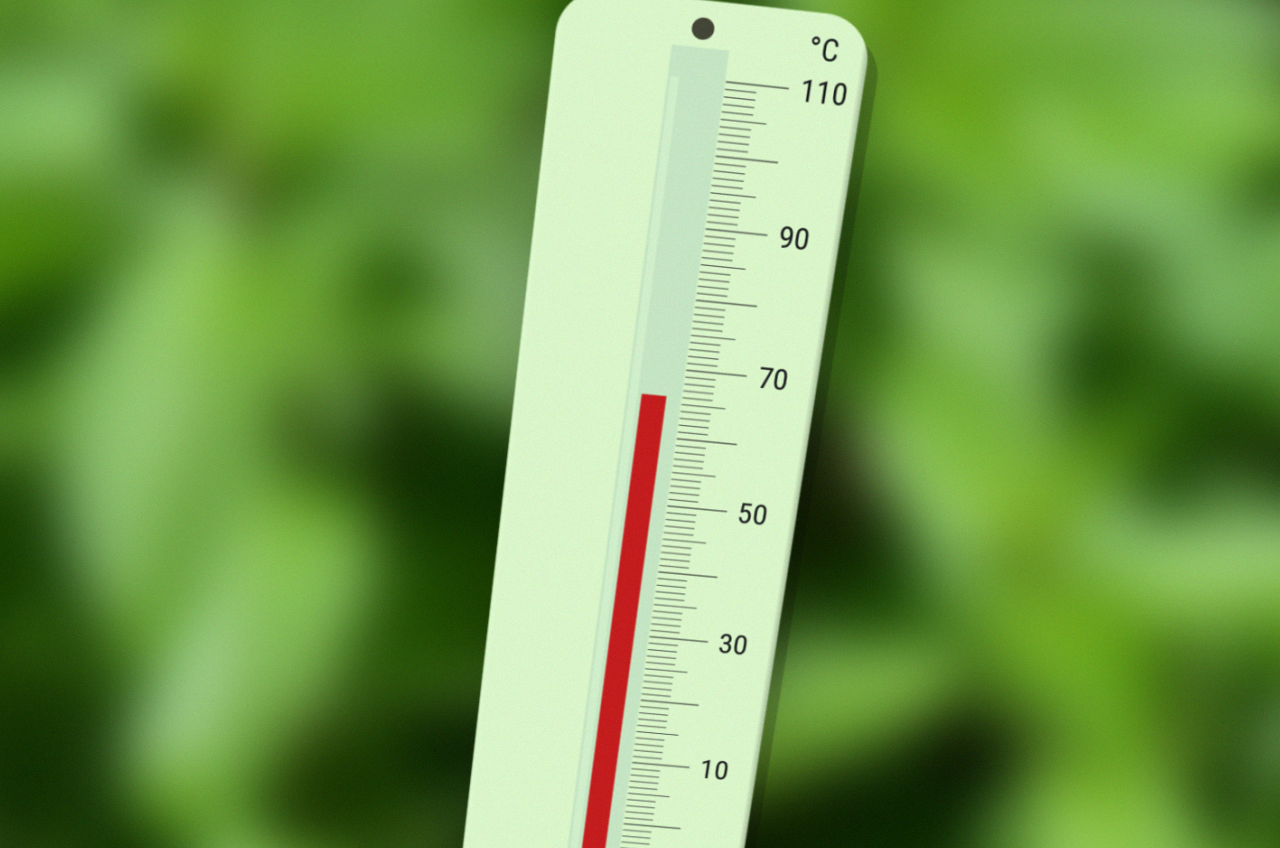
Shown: 66 °C
